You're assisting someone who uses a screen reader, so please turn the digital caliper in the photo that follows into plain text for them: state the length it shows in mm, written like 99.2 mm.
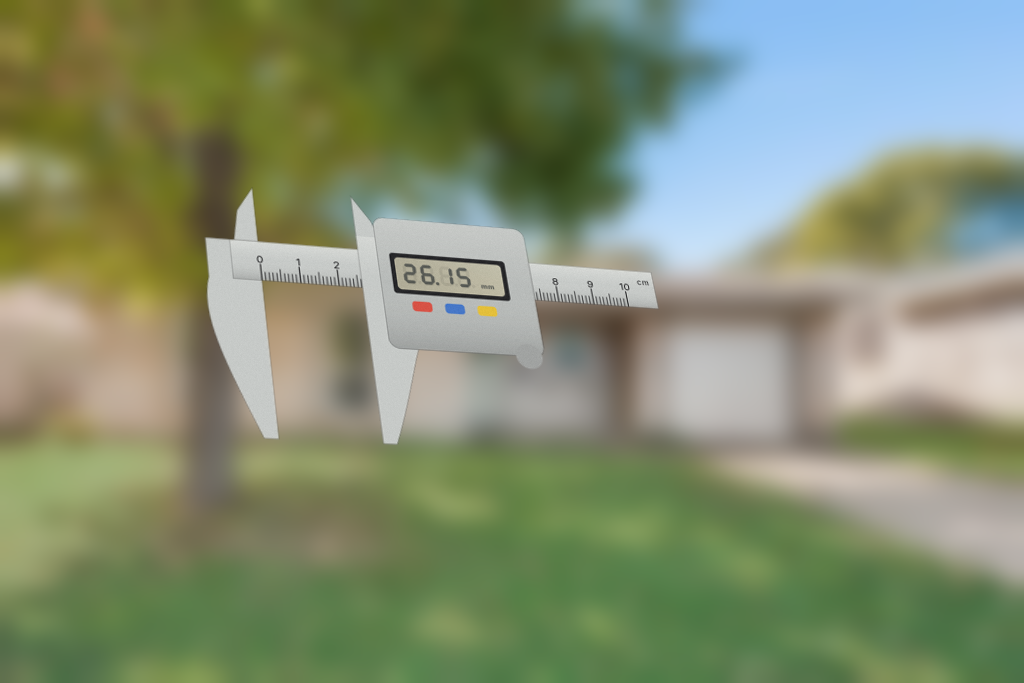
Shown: 26.15 mm
